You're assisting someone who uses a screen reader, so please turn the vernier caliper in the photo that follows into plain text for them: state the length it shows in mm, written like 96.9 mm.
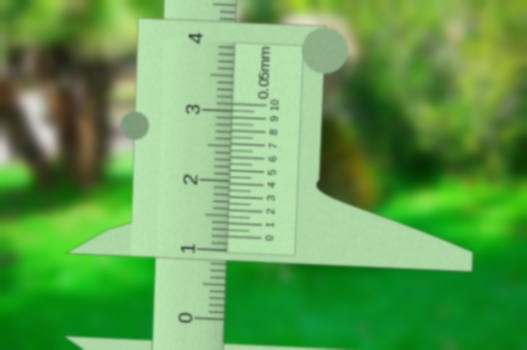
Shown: 12.0 mm
